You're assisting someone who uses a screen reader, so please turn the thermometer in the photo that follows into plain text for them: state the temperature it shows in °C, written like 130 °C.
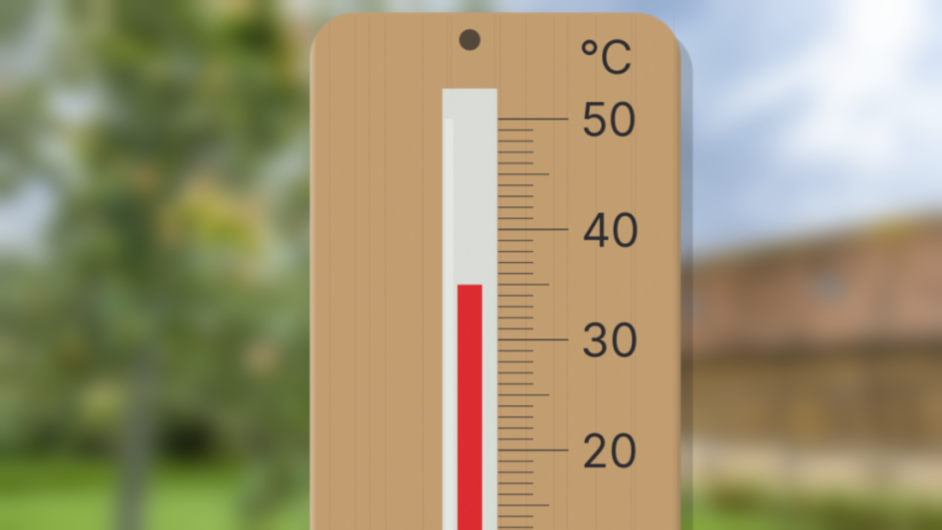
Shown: 35 °C
